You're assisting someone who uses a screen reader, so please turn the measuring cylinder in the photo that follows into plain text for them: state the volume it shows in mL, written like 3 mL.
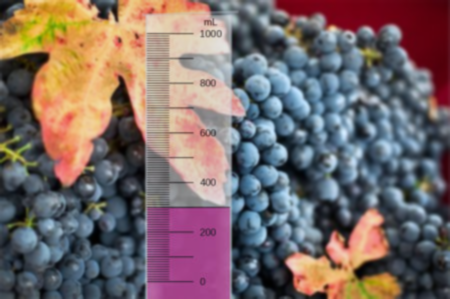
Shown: 300 mL
